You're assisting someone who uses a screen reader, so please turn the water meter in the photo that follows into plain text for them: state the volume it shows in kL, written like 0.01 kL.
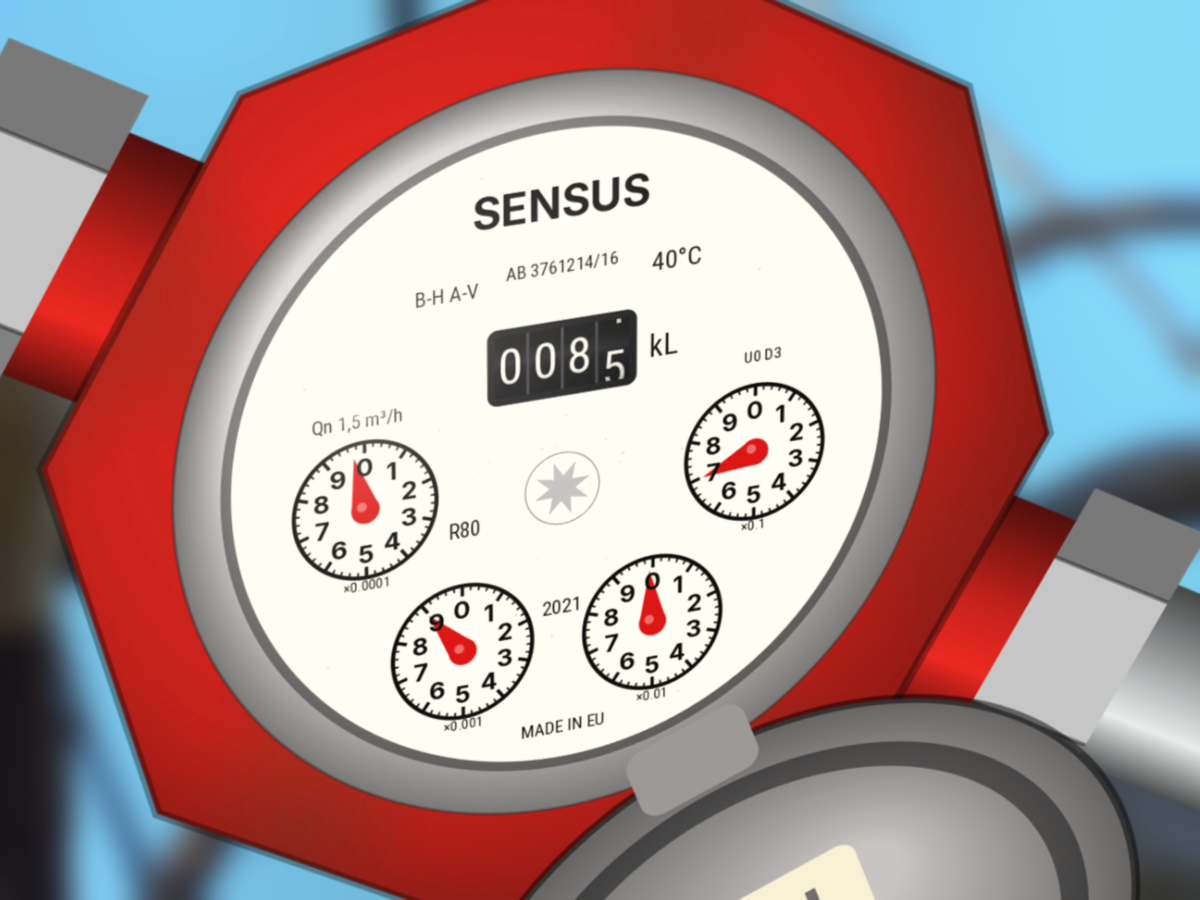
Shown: 84.6989 kL
